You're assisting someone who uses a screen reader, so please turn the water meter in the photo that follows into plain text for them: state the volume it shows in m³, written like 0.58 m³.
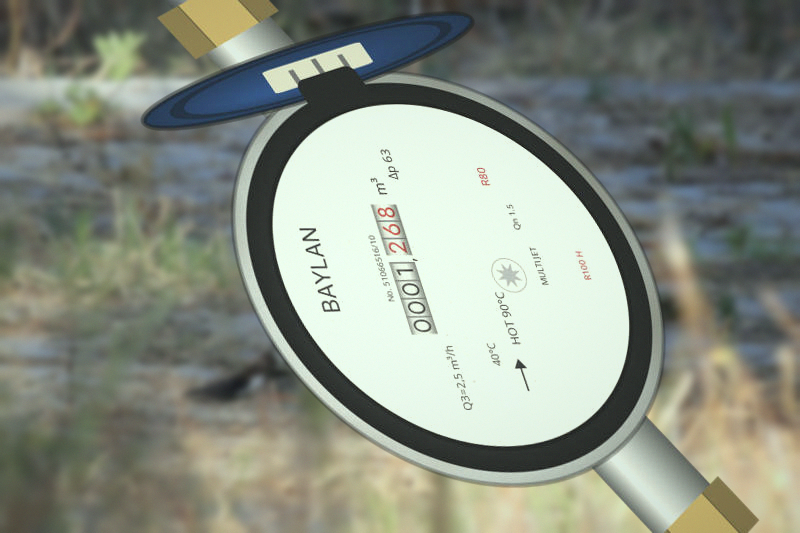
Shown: 1.268 m³
